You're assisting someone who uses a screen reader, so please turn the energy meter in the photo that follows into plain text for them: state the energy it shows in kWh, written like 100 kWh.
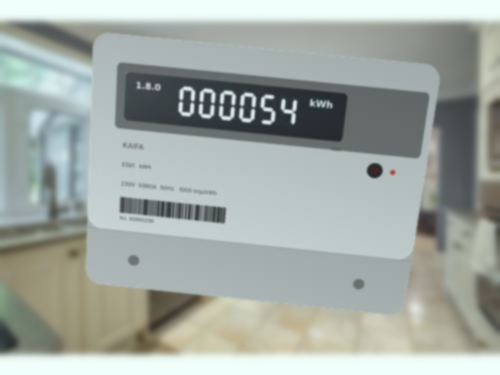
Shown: 54 kWh
